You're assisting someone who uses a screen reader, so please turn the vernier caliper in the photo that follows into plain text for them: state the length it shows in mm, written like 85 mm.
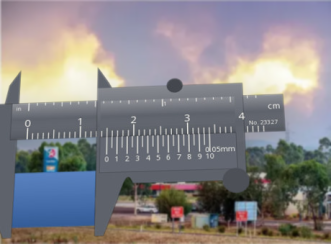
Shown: 15.0 mm
